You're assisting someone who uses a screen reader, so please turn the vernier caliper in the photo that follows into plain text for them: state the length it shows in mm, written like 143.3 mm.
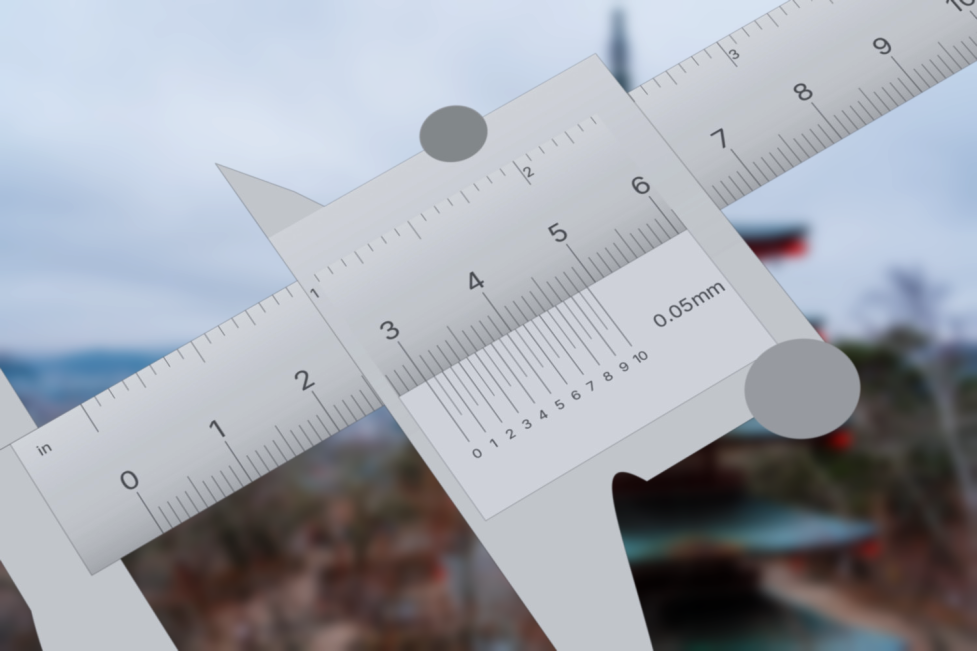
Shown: 30.0 mm
